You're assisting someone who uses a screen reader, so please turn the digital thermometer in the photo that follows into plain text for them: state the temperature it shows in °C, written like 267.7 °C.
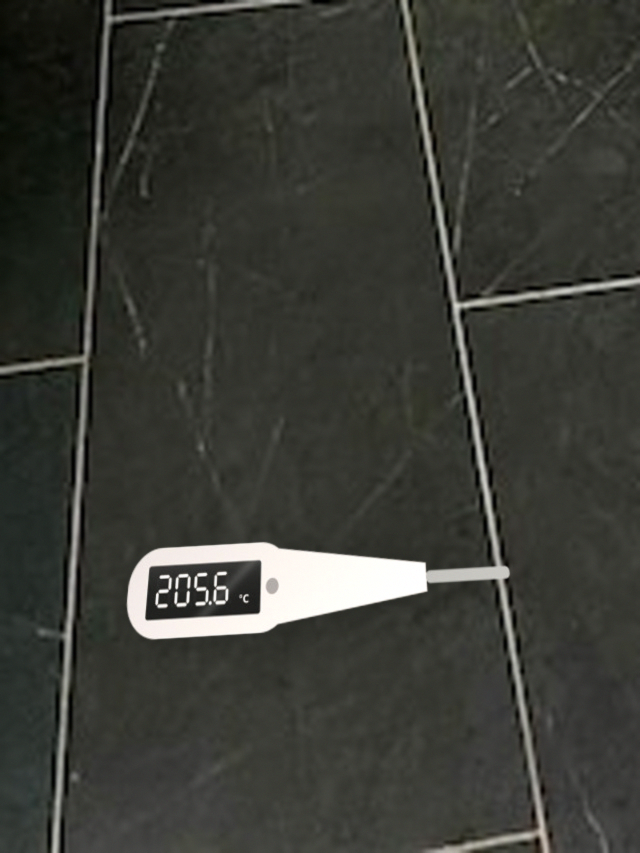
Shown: 205.6 °C
